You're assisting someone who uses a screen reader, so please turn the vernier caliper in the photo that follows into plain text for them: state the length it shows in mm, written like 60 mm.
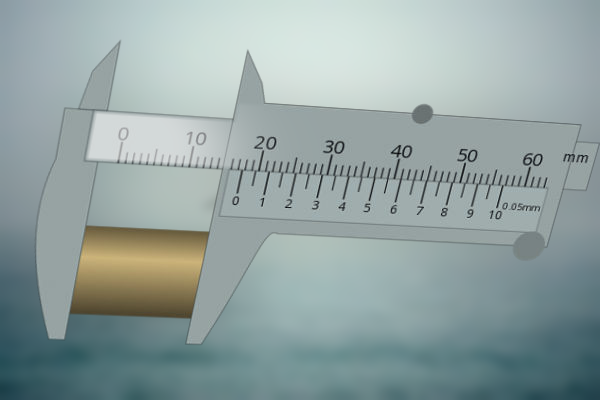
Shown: 17.6 mm
